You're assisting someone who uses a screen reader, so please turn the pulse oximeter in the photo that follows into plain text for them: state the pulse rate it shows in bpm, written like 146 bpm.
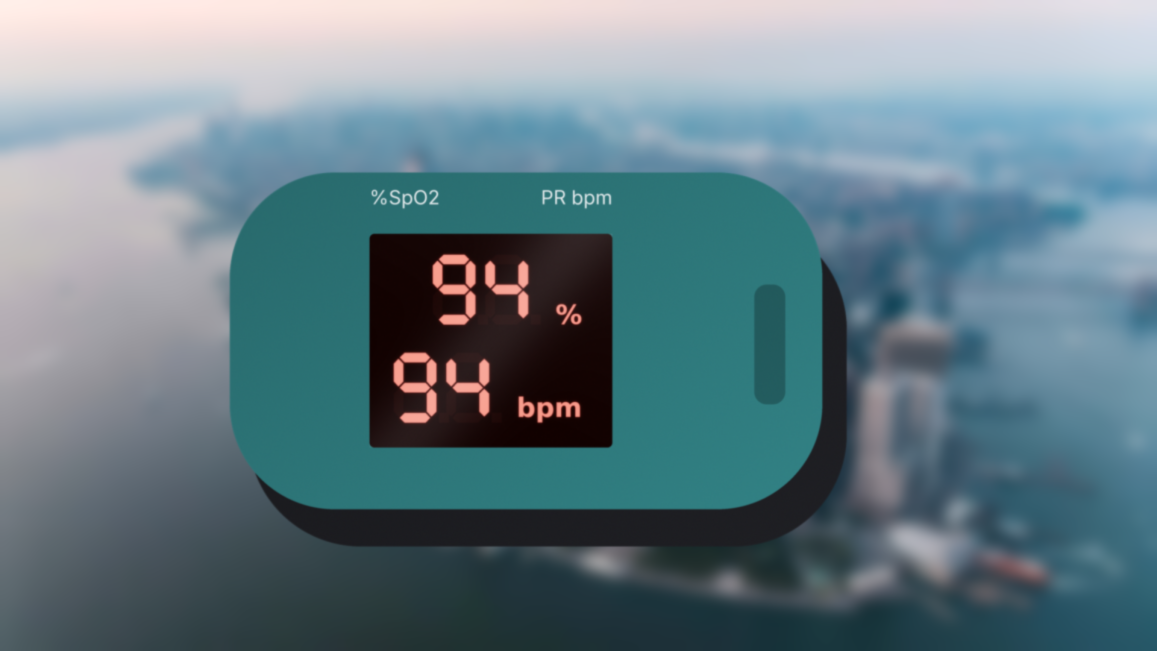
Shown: 94 bpm
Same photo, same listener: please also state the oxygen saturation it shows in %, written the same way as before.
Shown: 94 %
